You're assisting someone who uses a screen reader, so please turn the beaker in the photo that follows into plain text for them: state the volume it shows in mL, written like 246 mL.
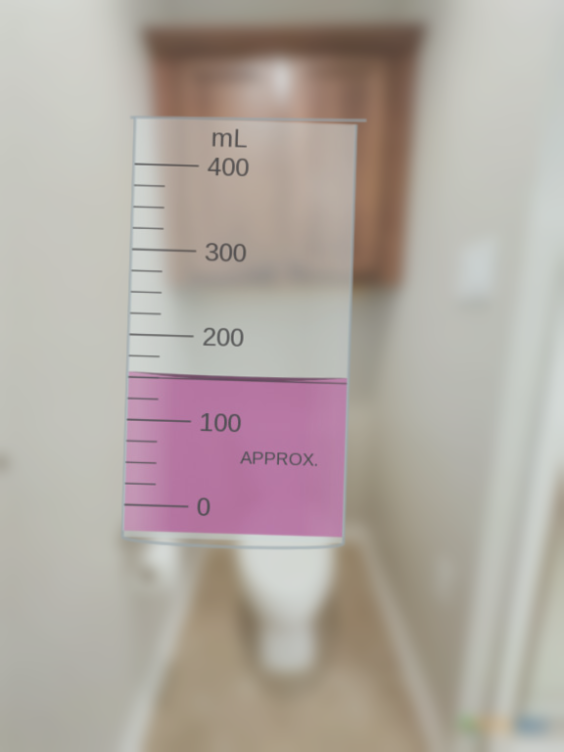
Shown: 150 mL
